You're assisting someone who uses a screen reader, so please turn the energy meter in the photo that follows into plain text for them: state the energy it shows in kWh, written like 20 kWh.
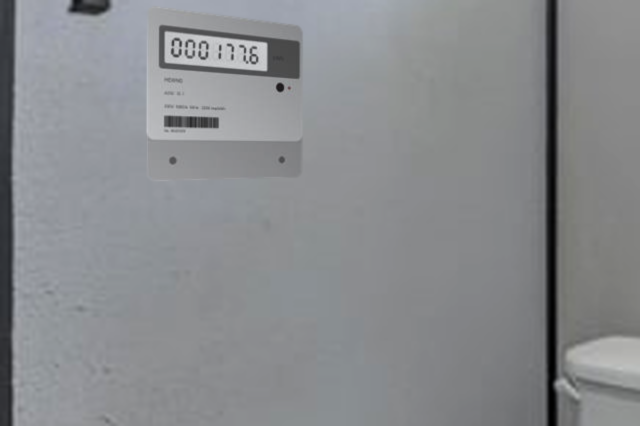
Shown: 177.6 kWh
